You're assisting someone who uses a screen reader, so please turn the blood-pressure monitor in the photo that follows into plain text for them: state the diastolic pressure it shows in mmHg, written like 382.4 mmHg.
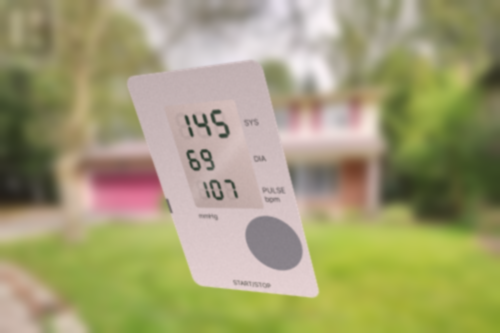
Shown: 69 mmHg
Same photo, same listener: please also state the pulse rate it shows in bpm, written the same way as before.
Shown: 107 bpm
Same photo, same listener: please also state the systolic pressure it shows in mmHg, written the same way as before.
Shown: 145 mmHg
